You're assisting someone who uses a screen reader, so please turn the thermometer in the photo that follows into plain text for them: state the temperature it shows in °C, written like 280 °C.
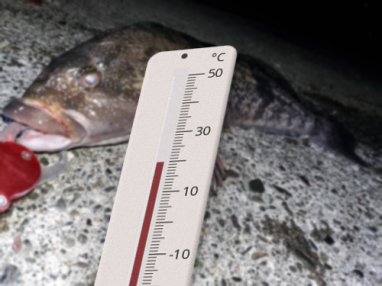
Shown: 20 °C
